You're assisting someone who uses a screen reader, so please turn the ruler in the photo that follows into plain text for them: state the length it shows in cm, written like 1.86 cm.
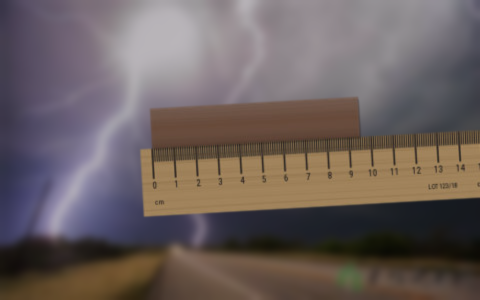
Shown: 9.5 cm
